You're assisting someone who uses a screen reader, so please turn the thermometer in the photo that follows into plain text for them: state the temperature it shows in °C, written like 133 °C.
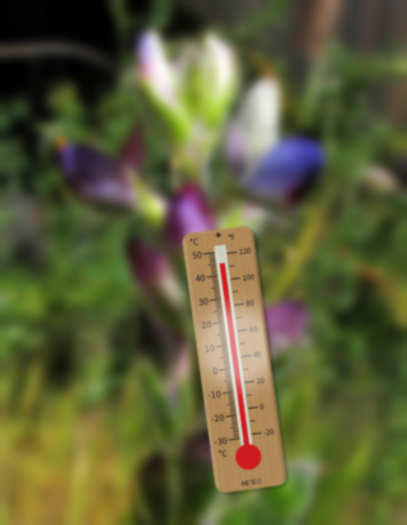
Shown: 45 °C
